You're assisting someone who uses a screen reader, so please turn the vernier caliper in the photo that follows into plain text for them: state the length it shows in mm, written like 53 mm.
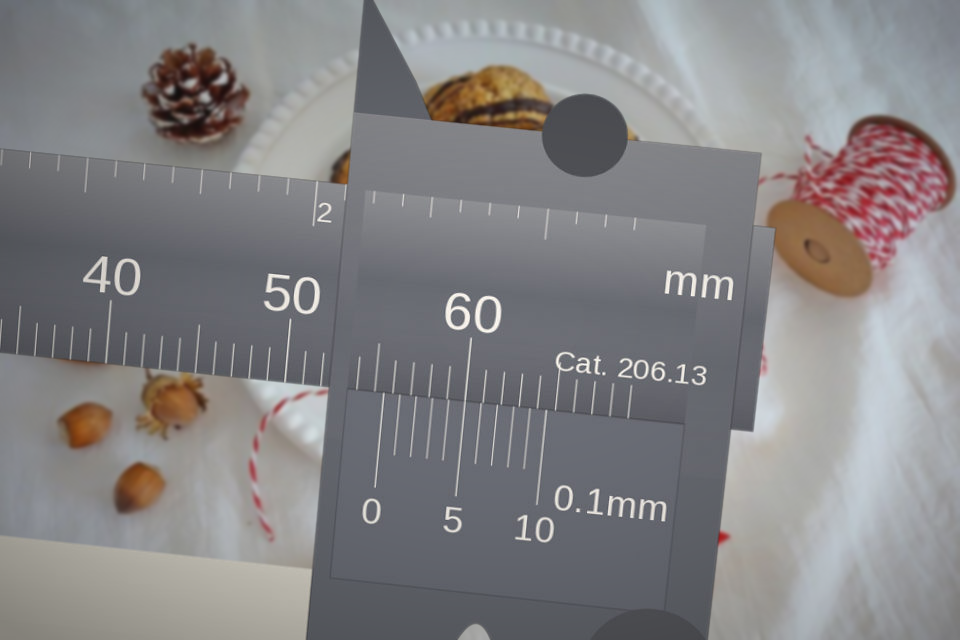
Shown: 55.5 mm
